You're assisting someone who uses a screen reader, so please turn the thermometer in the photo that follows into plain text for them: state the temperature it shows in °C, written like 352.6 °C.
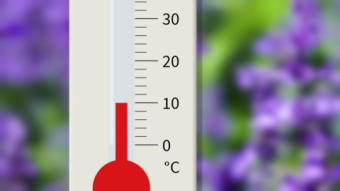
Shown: 10 °C
